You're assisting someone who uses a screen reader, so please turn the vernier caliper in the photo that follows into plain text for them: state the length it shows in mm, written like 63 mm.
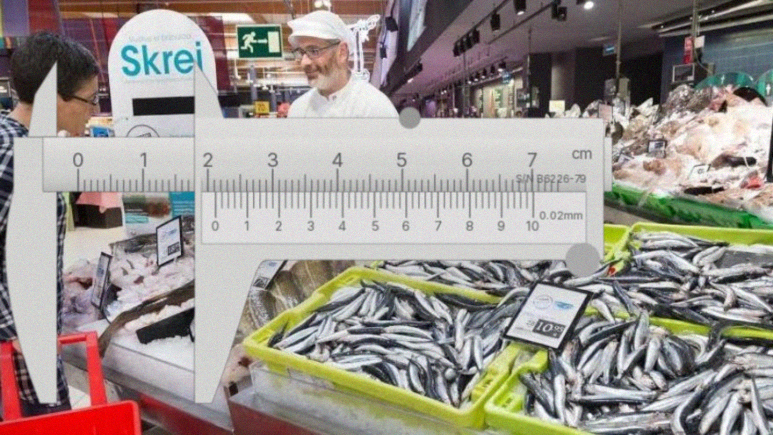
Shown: 21.2 mm
